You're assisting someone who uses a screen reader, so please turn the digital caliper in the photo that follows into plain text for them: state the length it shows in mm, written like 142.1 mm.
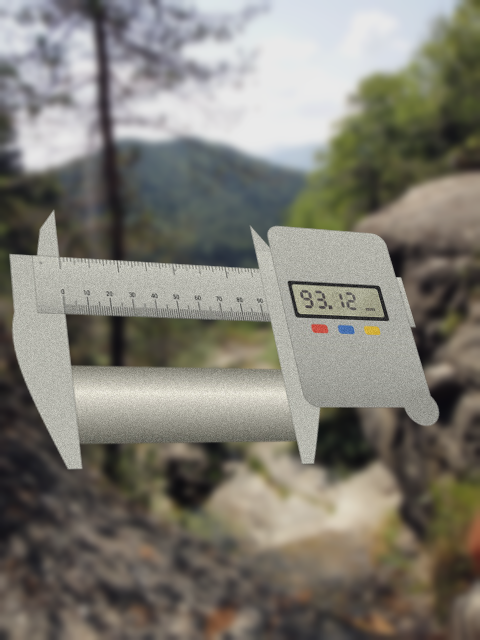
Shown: 93.12 mm
